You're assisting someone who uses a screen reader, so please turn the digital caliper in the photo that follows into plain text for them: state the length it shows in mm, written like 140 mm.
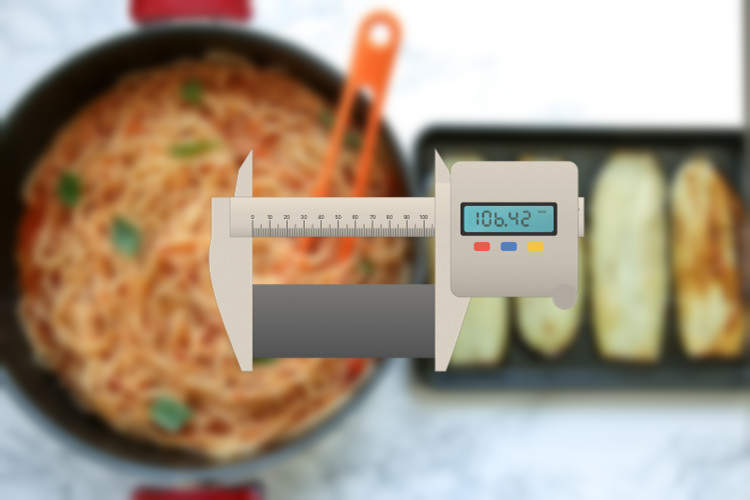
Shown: 106.42 mm
